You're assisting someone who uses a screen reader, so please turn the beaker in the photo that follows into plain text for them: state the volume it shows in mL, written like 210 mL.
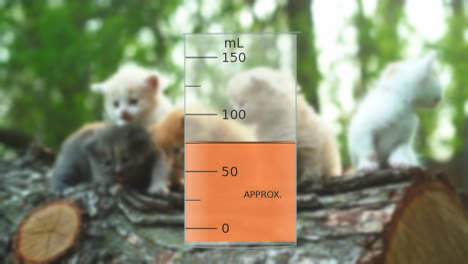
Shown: 75 mL
